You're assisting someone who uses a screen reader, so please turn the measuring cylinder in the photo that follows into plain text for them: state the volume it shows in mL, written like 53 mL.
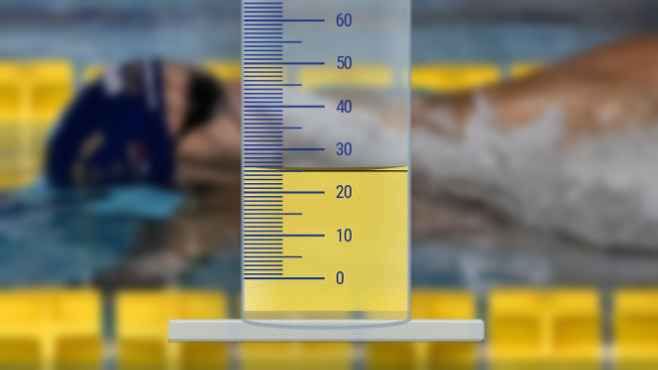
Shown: 25 mL
